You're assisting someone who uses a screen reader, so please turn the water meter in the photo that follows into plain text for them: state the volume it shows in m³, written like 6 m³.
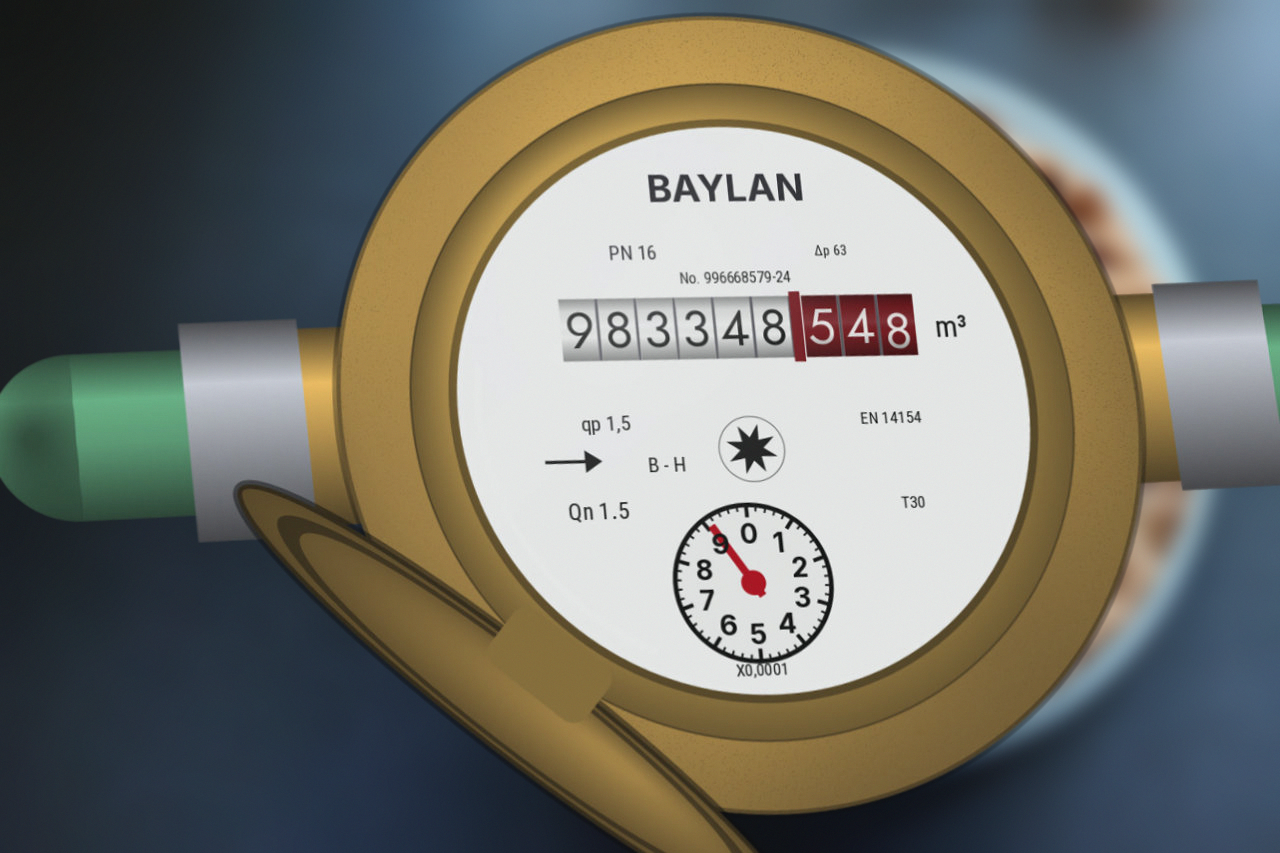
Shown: 983348.5479 m³
